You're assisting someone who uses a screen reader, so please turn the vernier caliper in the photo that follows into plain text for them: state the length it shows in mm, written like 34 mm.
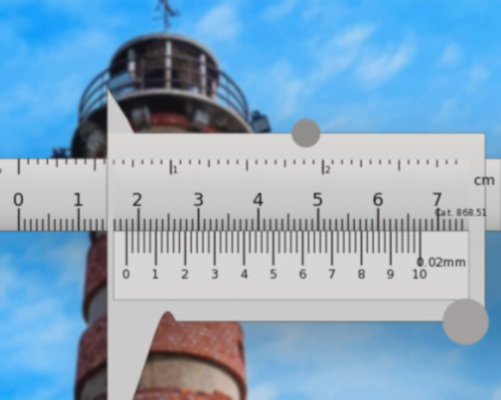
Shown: 18.0 mm
